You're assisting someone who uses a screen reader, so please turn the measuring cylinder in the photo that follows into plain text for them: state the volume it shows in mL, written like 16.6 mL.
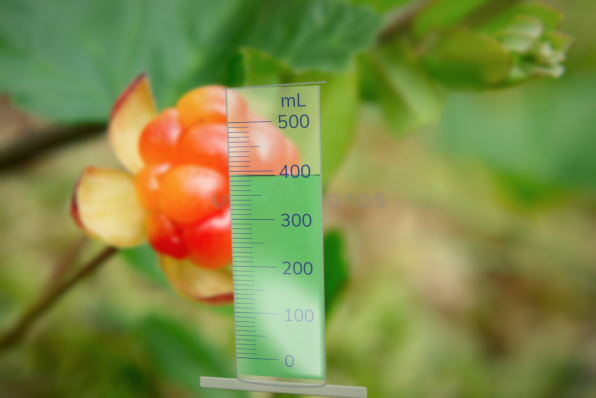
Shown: 390 mL
